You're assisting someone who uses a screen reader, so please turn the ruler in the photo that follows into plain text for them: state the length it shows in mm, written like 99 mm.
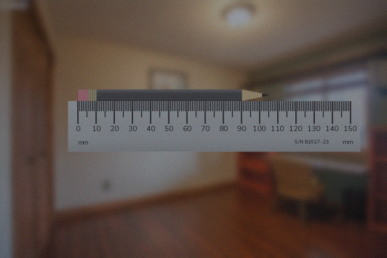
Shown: 105 mm
